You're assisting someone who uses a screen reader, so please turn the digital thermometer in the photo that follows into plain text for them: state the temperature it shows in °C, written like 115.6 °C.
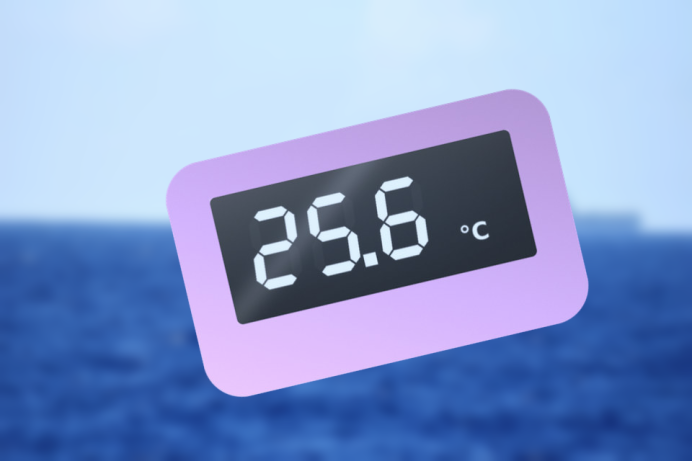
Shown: 25.6 °C
